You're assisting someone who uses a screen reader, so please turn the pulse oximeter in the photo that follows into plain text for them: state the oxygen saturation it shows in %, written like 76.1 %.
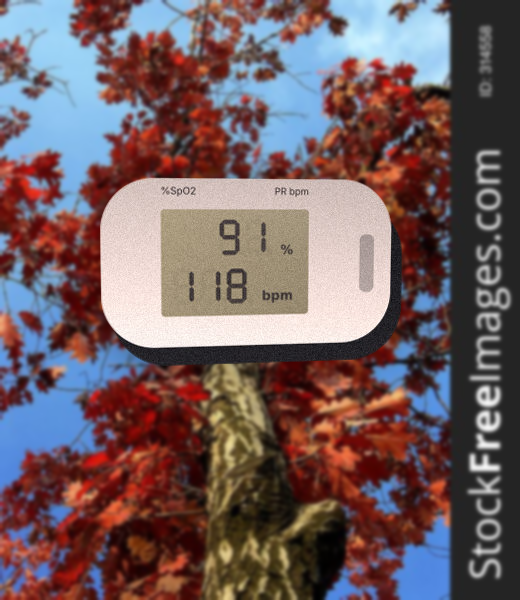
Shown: 91 %
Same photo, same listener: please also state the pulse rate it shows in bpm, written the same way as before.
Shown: 118 bpm
